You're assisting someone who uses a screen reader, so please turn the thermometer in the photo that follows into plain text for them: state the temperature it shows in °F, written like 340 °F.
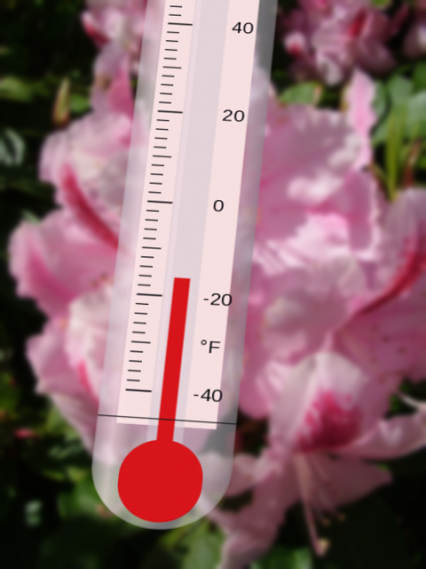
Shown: -16 °F
